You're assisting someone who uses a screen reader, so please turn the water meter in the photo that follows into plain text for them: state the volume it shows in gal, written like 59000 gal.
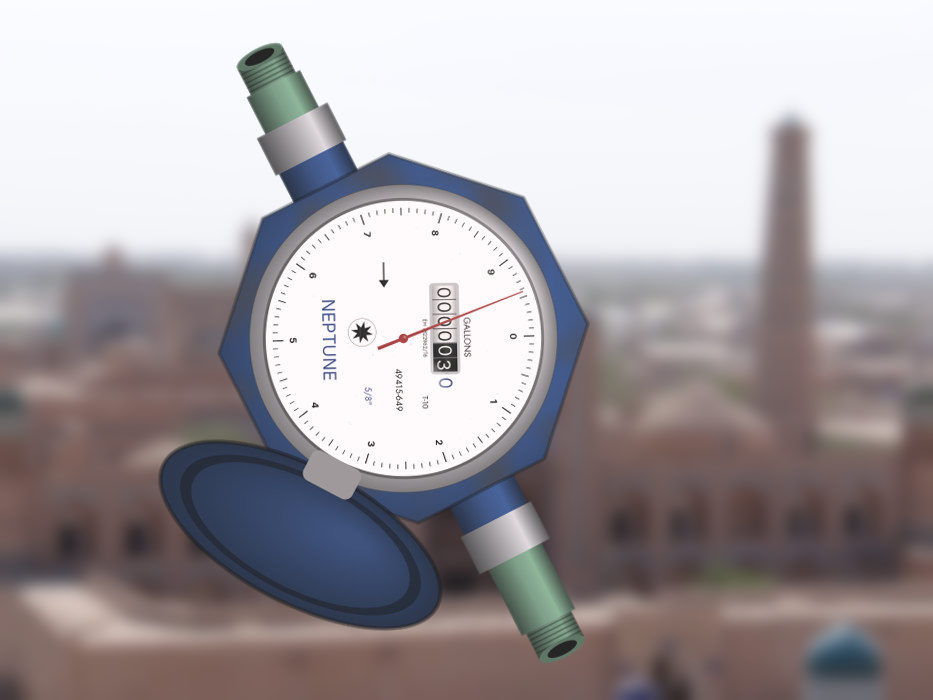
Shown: 29.4 gal
